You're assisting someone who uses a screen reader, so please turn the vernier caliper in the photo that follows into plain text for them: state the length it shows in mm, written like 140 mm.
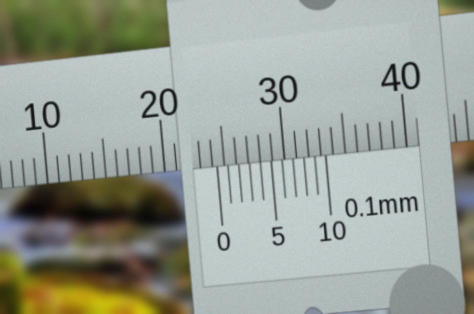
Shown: 24.4 mm
